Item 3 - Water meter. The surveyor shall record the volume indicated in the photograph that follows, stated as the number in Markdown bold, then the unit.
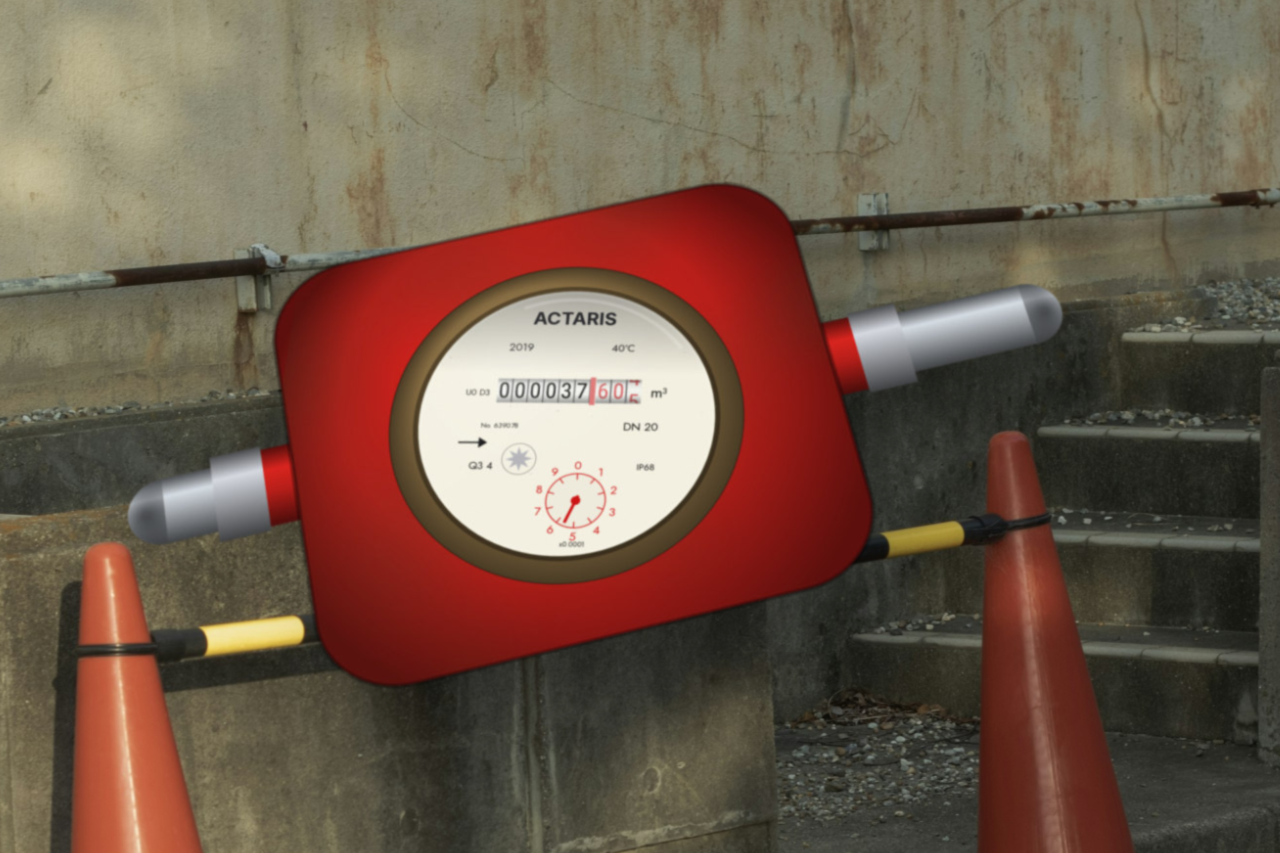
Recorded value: **37.6045** m³
